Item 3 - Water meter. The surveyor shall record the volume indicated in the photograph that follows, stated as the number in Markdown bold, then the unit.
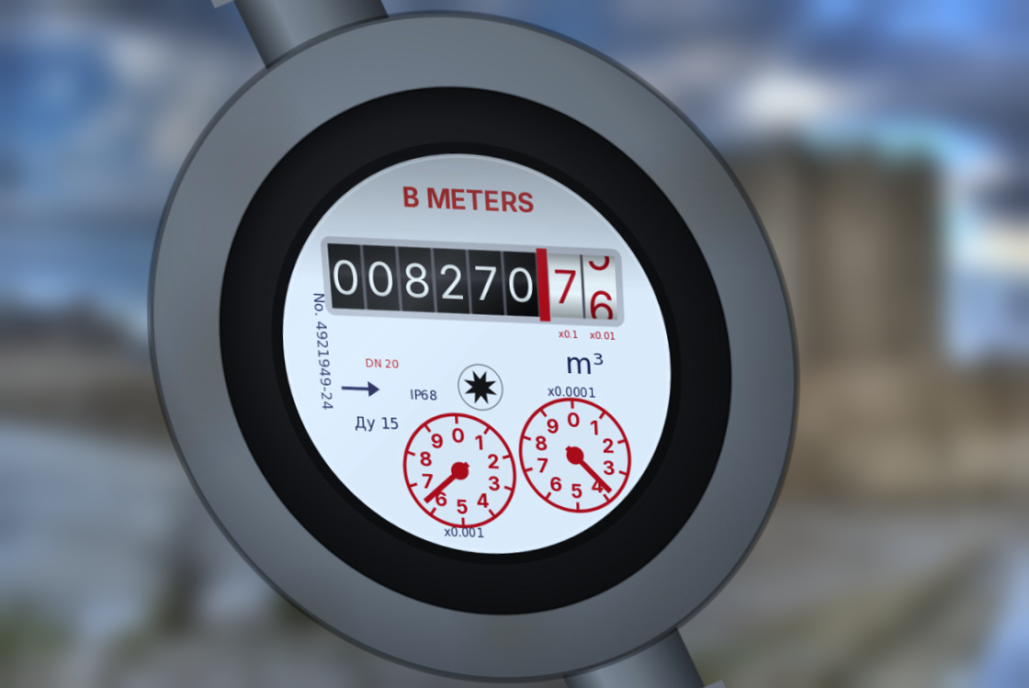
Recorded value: **8270.7563** m³
